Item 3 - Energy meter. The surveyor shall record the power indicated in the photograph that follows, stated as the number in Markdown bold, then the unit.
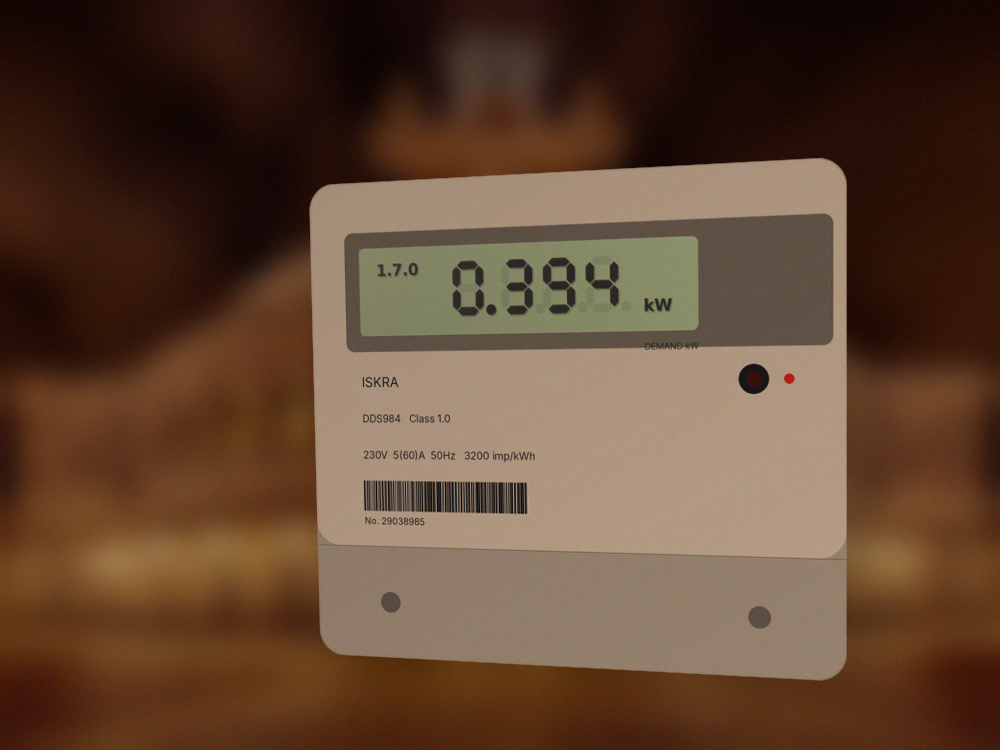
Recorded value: **0.394** kW
